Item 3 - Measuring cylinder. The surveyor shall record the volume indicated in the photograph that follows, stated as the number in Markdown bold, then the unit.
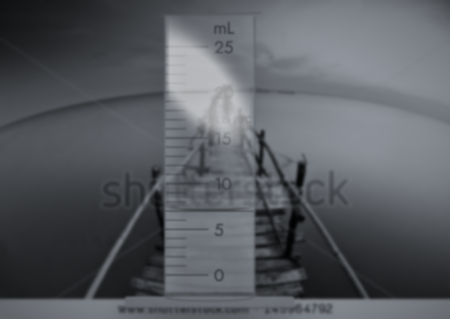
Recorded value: **7** mL
